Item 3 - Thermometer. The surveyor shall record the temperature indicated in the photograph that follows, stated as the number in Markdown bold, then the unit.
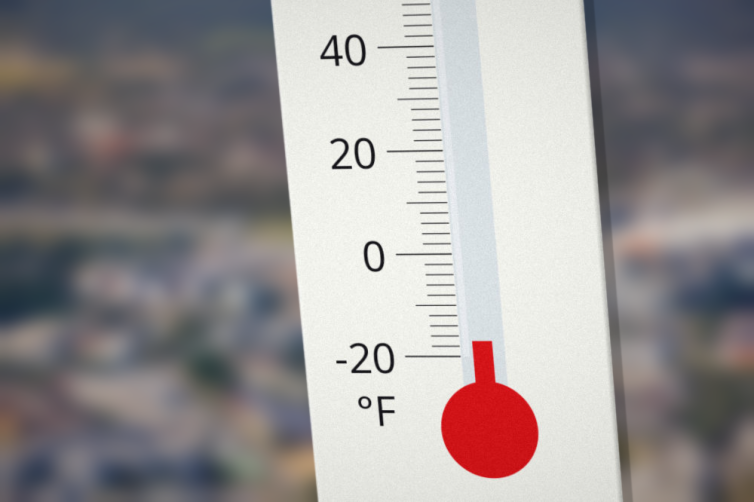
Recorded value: **-17** °F
